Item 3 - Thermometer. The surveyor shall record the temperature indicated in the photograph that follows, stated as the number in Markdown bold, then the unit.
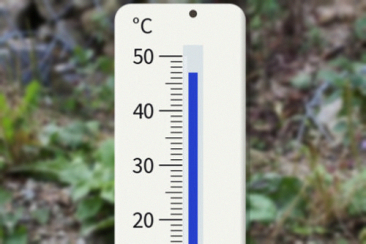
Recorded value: **47** °C
